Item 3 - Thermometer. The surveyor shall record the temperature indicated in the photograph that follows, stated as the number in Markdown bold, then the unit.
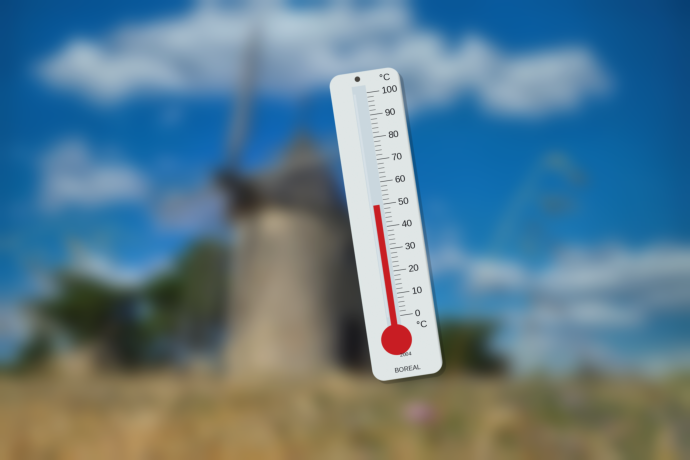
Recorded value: **50** °C
